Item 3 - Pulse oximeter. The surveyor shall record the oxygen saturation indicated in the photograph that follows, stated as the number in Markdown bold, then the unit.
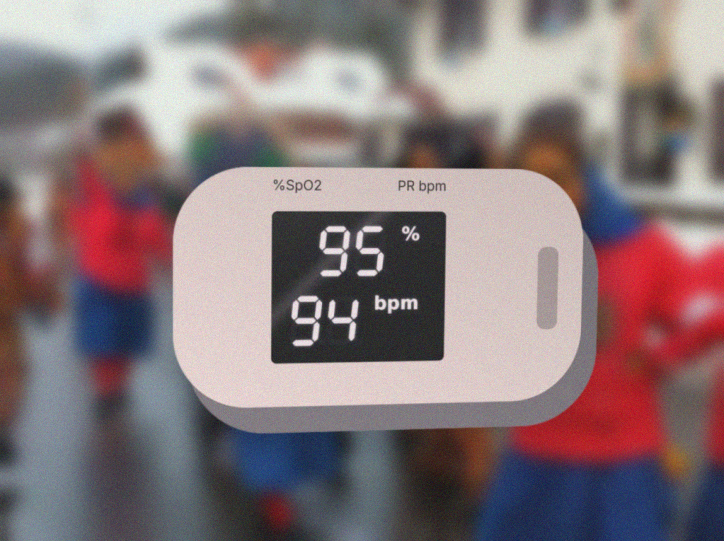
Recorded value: **95** %
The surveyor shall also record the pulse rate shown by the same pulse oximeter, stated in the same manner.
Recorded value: **94** bpm
